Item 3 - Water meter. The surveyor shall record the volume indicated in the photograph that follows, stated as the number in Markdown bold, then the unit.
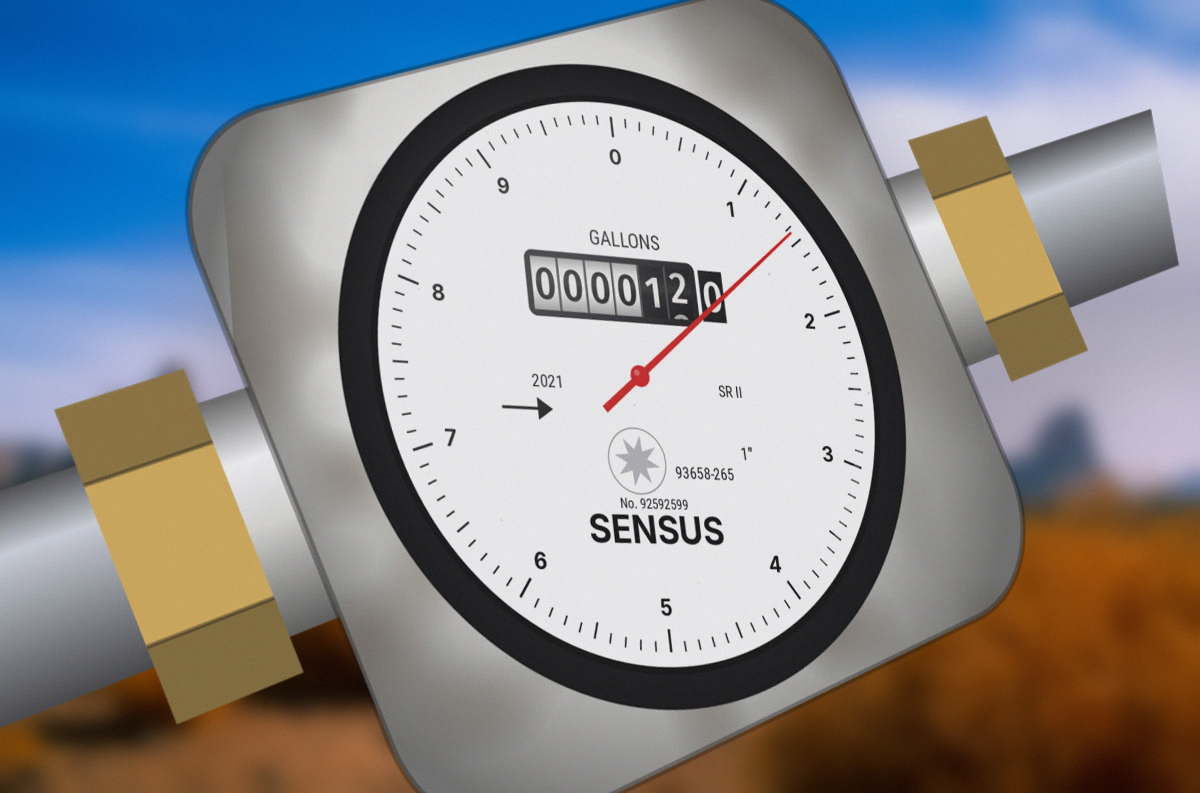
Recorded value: **121.4** gal
